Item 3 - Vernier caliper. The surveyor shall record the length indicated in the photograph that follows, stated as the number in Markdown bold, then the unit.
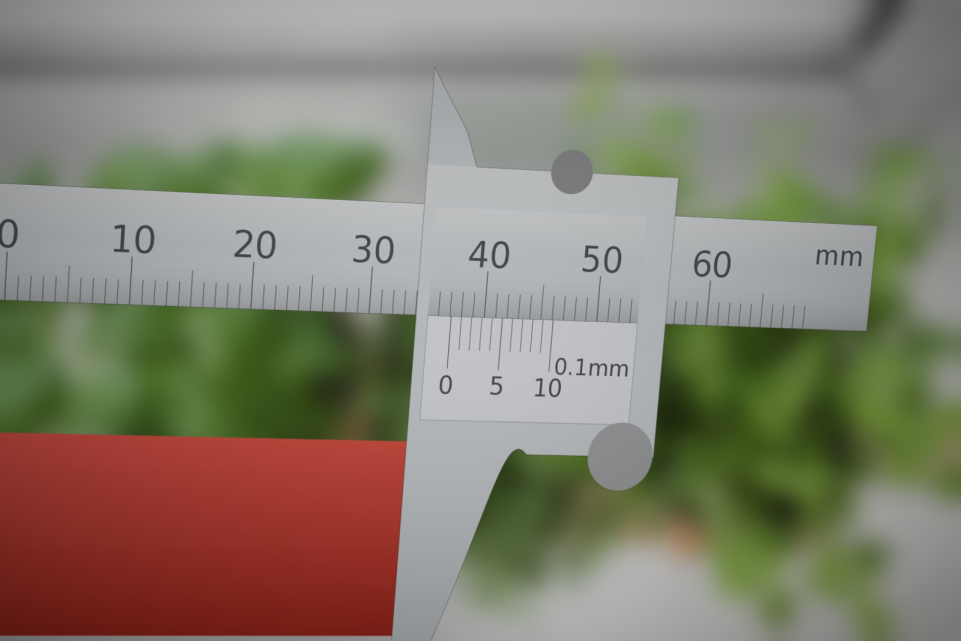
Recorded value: **37.1** mm
